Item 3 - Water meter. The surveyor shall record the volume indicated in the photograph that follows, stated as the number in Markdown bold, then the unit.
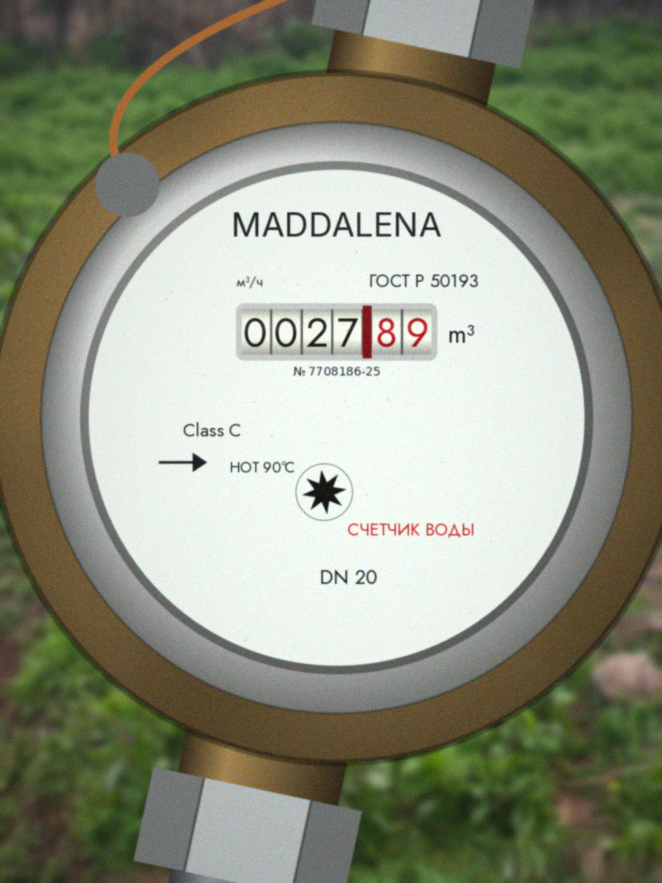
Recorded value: **27.89** m³
